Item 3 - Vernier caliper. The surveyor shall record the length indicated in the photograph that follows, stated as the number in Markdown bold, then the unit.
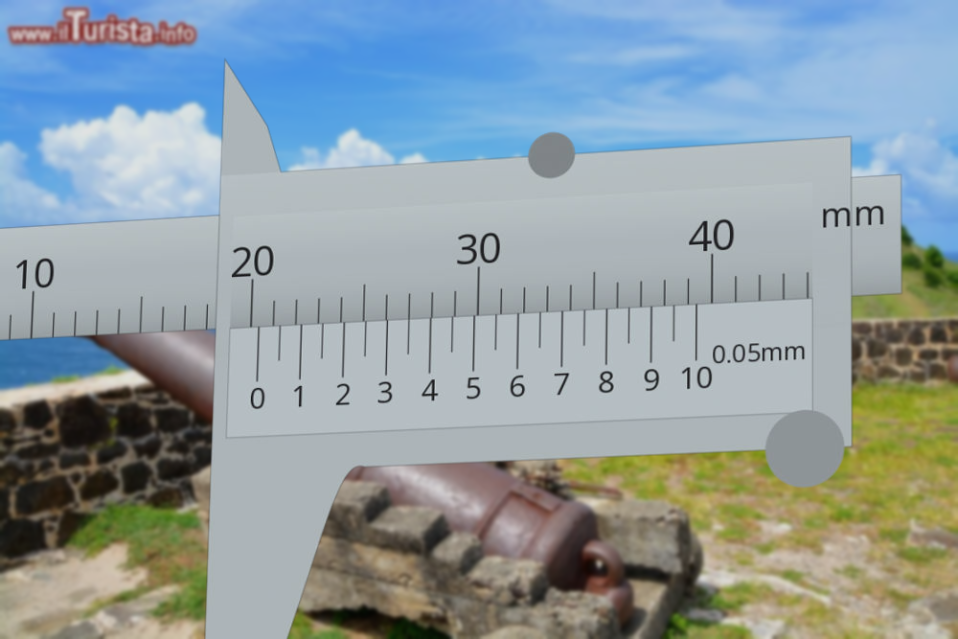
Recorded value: **20.35** mm
